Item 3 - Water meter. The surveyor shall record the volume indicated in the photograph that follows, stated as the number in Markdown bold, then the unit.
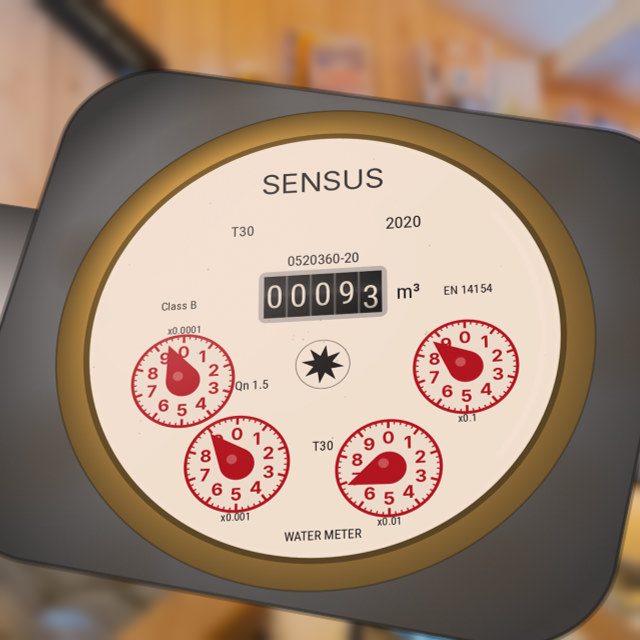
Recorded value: **92.8689** m³
